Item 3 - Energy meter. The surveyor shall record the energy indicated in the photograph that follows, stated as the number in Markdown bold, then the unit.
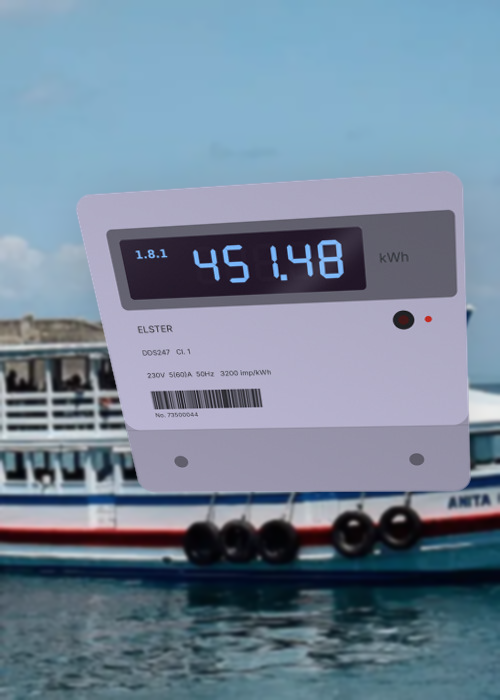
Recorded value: **451.48** kWh
